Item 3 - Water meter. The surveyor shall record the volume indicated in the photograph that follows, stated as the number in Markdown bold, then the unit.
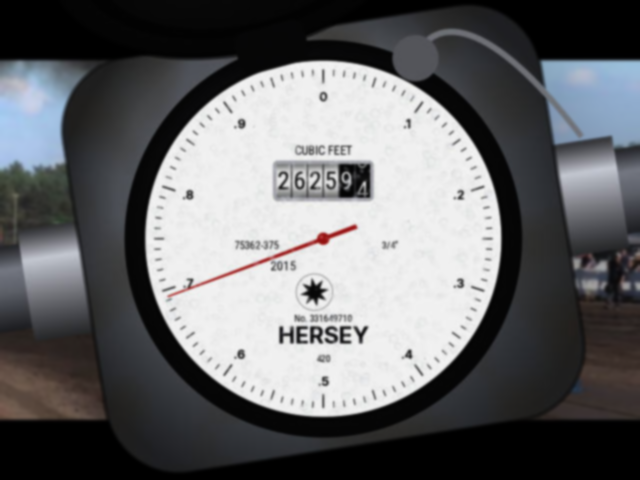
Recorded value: **262593.69** ft³
